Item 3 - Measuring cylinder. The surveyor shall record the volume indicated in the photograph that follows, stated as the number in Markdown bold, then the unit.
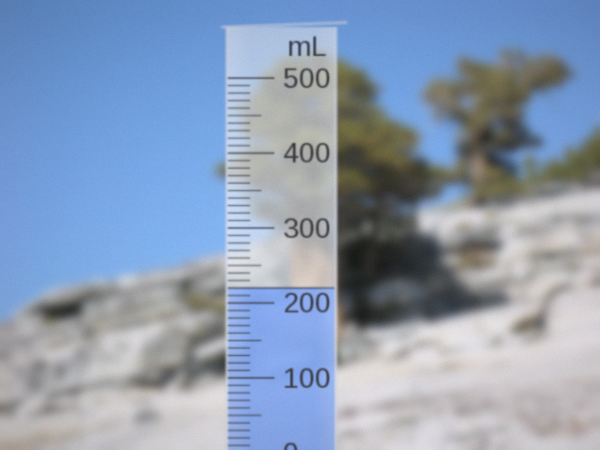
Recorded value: **220** mL
